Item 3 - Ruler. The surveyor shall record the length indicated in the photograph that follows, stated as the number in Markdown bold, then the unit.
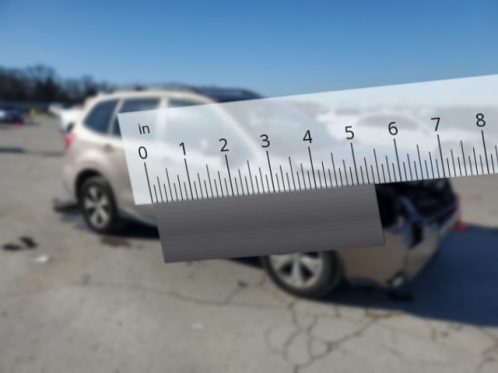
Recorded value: **5.375** in
